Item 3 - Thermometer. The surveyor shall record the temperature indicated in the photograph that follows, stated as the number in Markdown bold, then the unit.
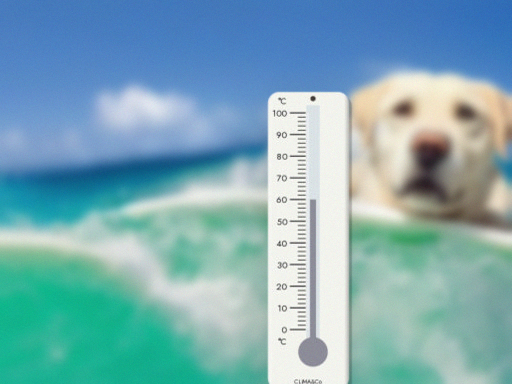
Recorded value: **60** °C
